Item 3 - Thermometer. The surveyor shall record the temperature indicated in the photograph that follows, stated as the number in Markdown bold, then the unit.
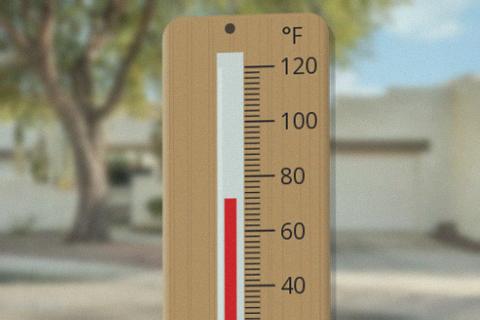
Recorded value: **72** °F
